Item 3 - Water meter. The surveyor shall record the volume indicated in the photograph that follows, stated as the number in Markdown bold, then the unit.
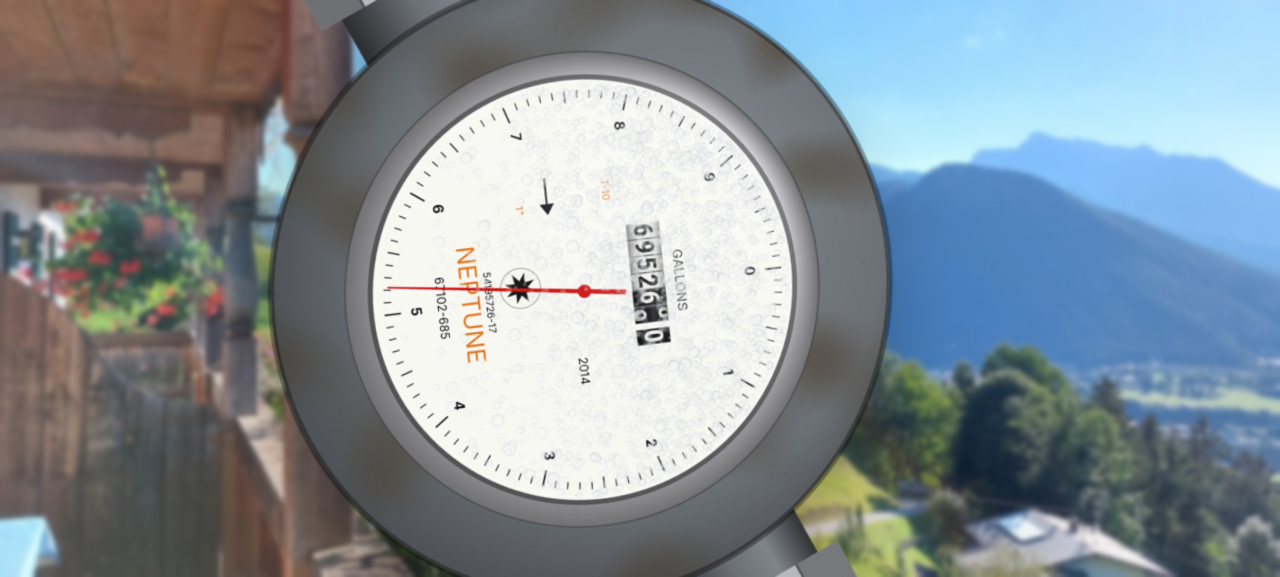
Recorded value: **6952685.2** gal
